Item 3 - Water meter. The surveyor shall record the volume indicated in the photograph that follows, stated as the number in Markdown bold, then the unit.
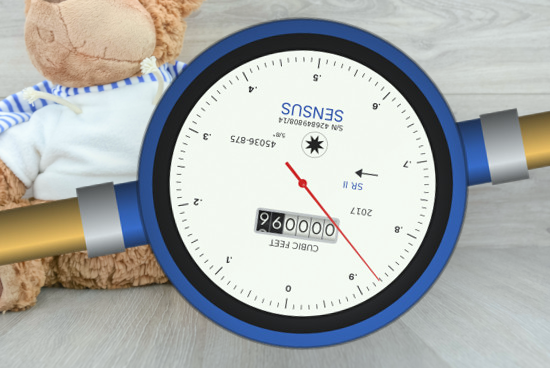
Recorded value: **95.87** ft³
